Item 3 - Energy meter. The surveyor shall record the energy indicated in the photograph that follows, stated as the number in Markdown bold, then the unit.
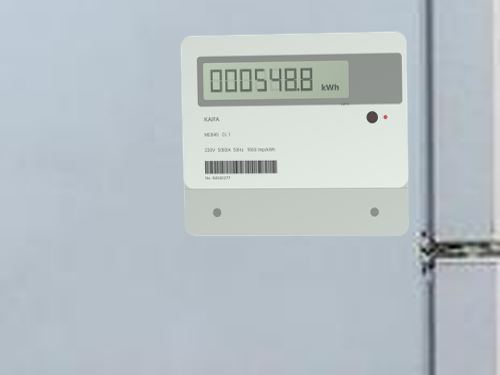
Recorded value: **548.8** kWh
